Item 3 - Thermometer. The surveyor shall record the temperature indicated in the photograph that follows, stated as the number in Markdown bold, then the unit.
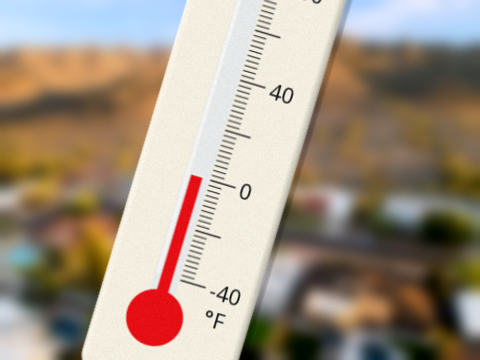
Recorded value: **0** °F
